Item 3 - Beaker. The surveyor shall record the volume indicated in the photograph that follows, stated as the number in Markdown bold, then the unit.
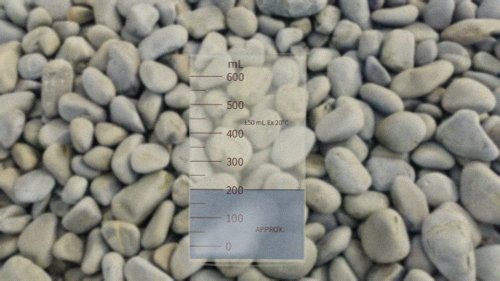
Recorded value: **200** mL
